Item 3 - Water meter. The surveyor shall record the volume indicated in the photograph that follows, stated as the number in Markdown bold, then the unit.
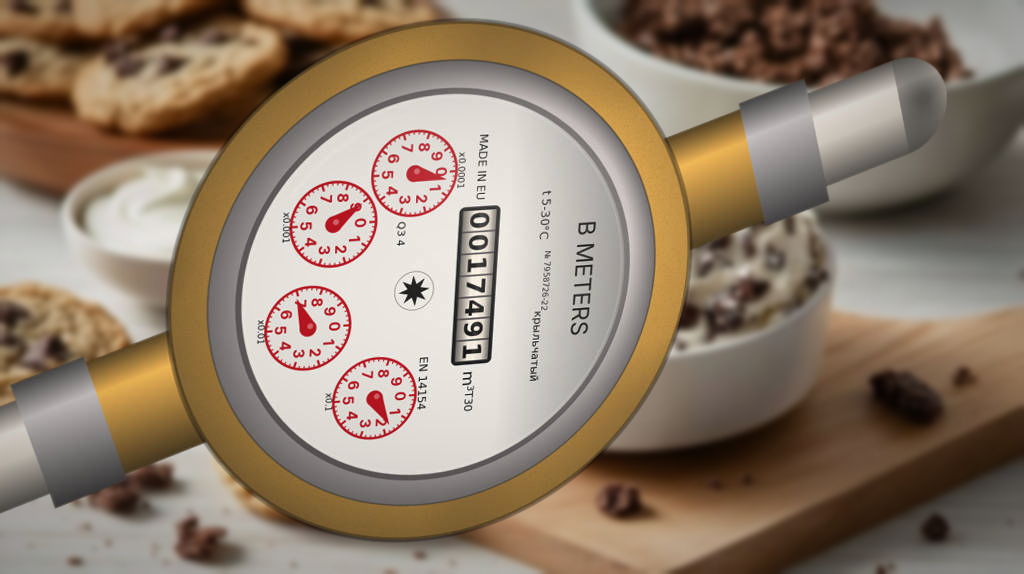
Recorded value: **17491.1690** m³
